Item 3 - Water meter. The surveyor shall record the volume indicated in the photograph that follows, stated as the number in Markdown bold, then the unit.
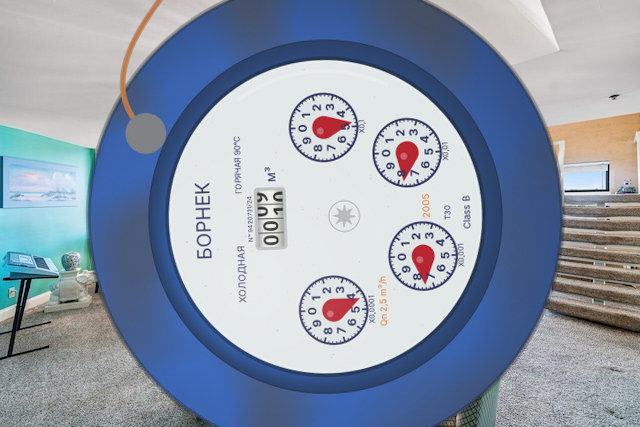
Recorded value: **9.4774** m³
